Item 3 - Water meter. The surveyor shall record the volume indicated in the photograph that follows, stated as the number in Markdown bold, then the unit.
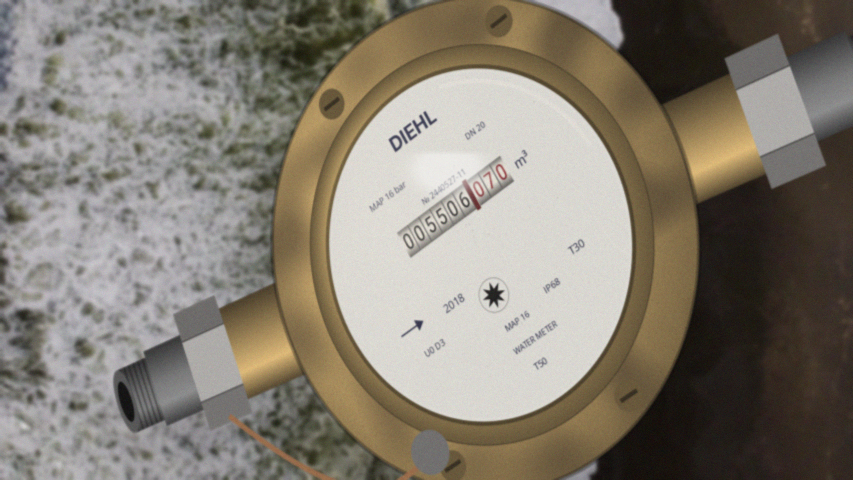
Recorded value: **5506.070** m³
